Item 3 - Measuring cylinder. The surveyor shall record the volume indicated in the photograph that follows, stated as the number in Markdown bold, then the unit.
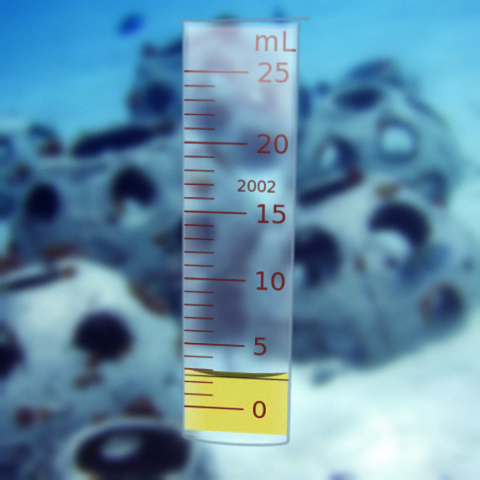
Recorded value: **2.5** mL
